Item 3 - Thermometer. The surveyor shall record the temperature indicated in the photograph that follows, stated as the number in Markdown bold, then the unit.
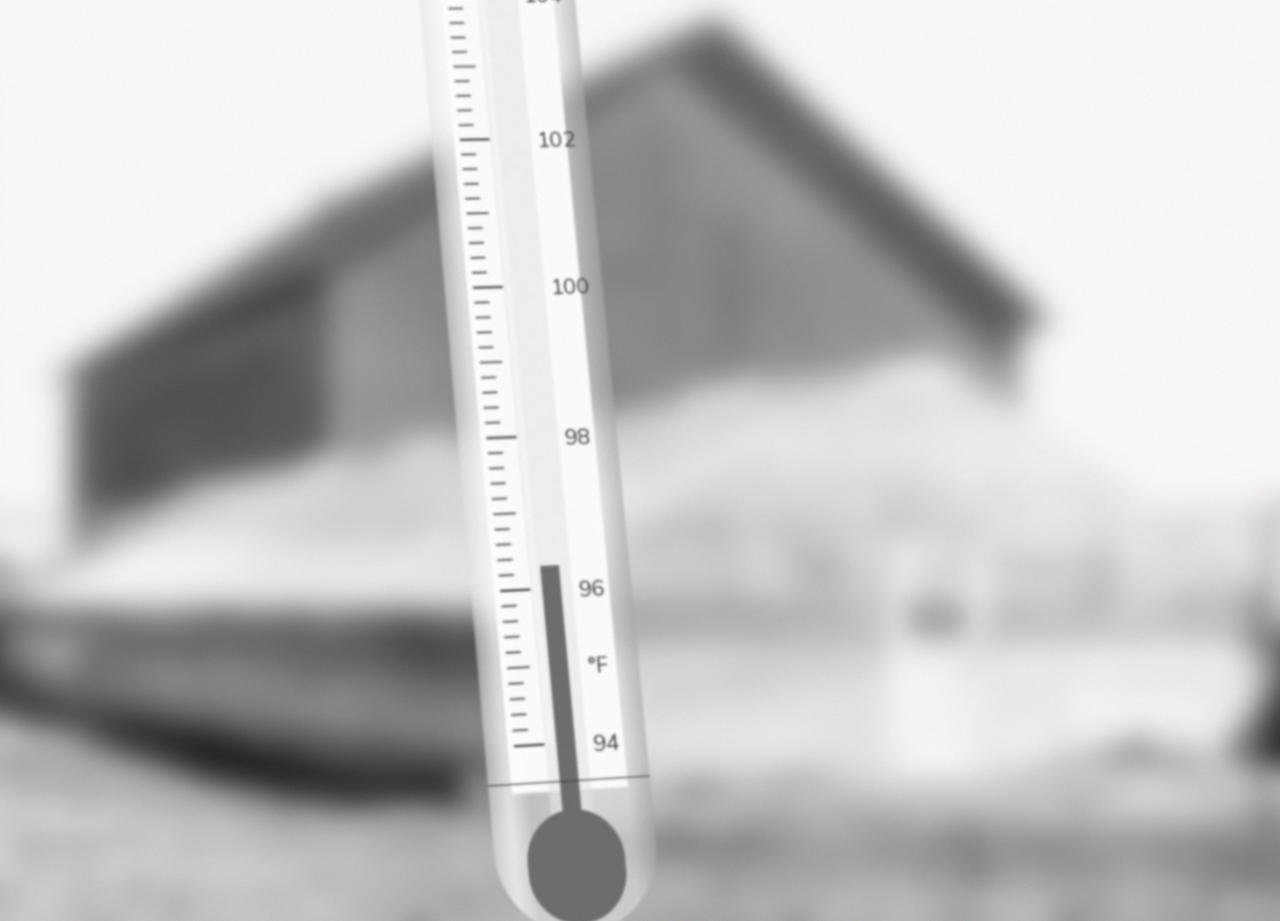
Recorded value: **96.3** °F
